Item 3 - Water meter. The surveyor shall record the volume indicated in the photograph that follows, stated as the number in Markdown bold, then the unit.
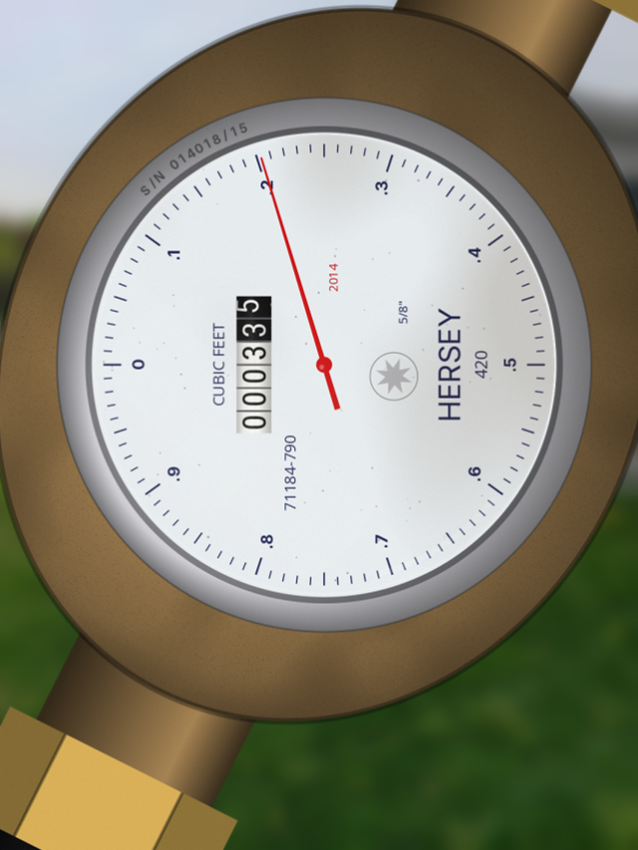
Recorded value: **335.20** ft³
